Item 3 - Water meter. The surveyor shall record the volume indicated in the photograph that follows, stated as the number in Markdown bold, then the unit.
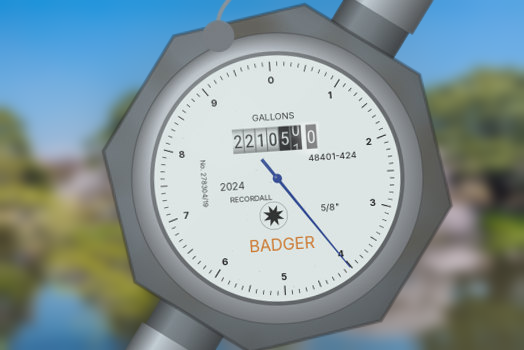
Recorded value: **2210504.0** gal
